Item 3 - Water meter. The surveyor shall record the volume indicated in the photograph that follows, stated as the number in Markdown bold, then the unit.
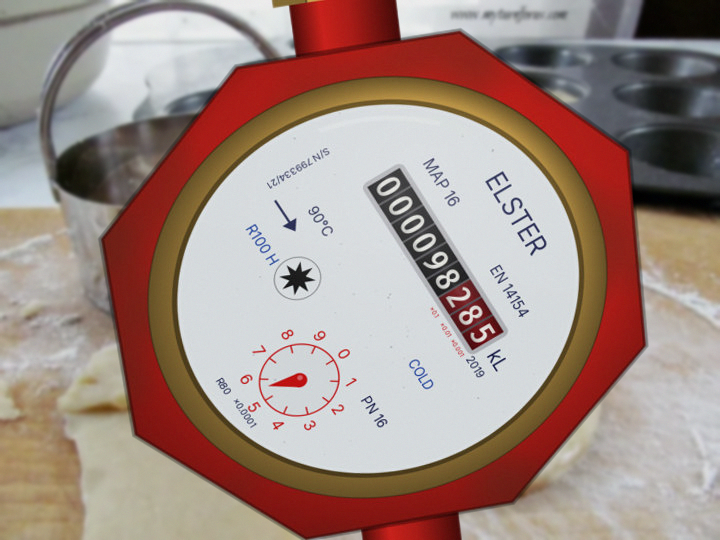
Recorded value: **98.2855** kL
